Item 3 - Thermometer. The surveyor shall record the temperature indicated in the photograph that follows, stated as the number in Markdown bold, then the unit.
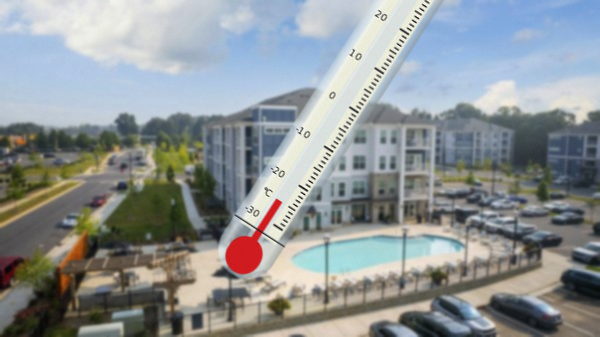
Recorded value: **-25** °C
